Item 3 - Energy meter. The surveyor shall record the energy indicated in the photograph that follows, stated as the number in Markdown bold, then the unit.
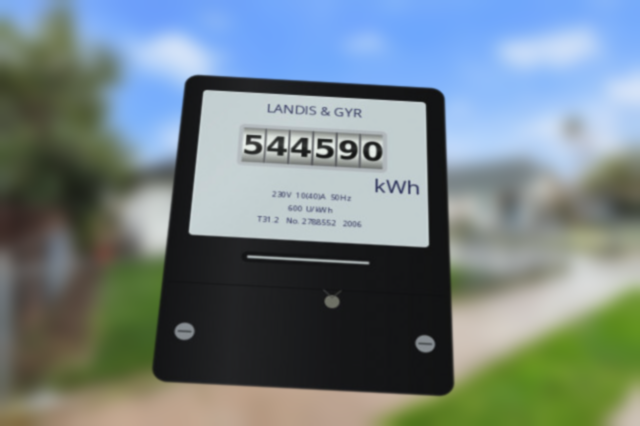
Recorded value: **544590** kWh
